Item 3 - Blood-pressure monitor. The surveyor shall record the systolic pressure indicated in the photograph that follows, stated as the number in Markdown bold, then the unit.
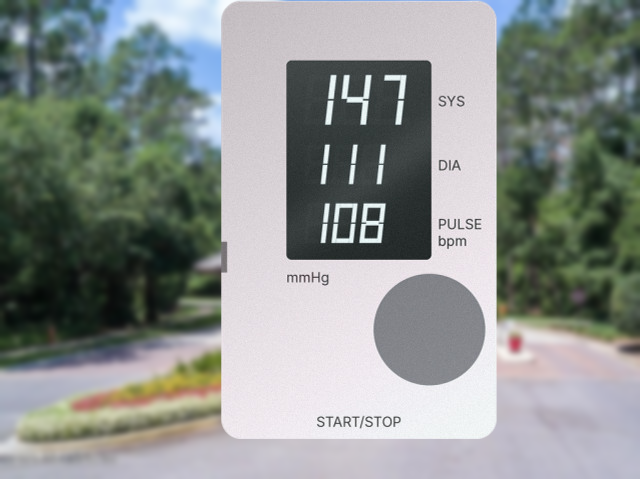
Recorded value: **147** mmHg
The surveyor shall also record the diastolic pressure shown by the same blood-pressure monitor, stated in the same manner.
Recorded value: **111** mmHg
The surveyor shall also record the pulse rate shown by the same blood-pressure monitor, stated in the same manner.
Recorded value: **108** bpm
